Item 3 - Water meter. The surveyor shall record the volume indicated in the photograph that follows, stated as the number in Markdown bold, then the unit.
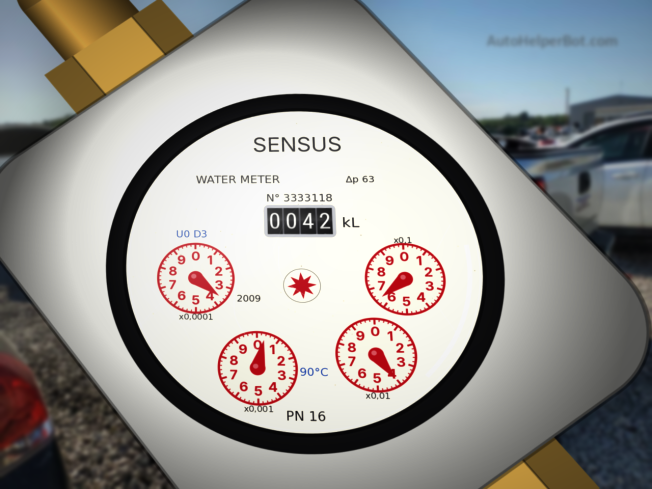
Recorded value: **42.6403** kL
